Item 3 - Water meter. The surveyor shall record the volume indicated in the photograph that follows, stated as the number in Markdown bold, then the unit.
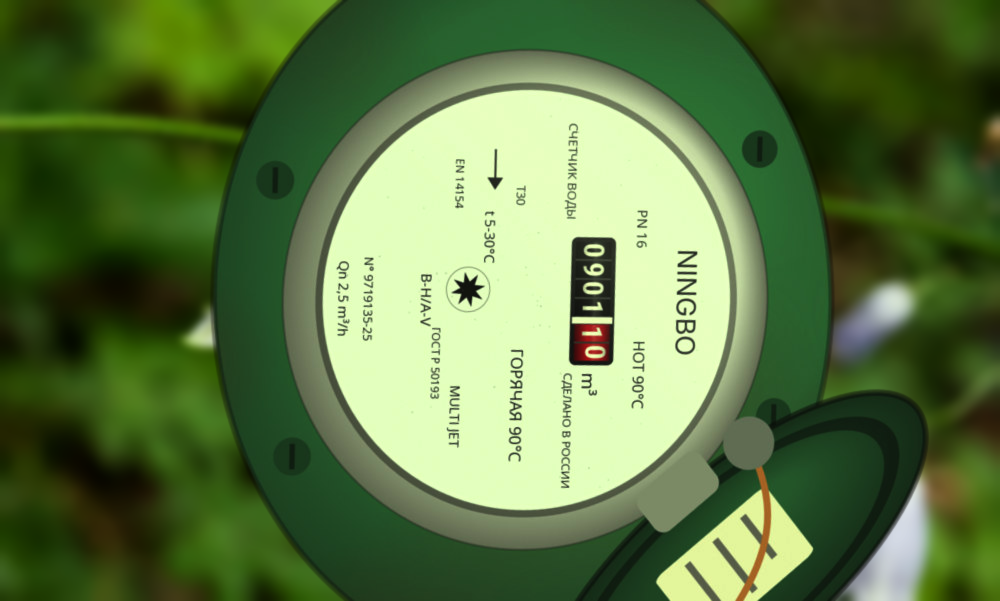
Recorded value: **901.10** m³
